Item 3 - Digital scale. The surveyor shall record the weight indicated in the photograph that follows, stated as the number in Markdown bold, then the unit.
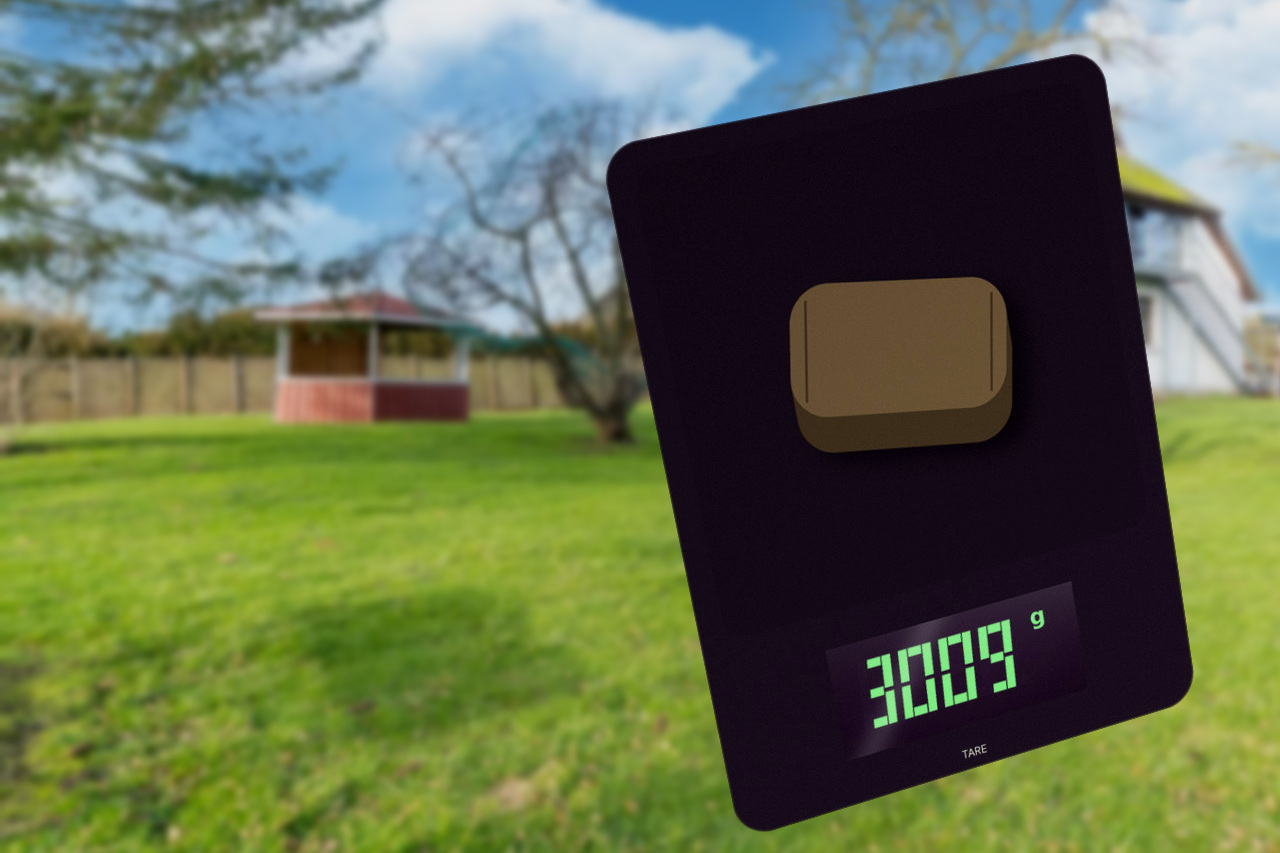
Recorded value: **3009** g
